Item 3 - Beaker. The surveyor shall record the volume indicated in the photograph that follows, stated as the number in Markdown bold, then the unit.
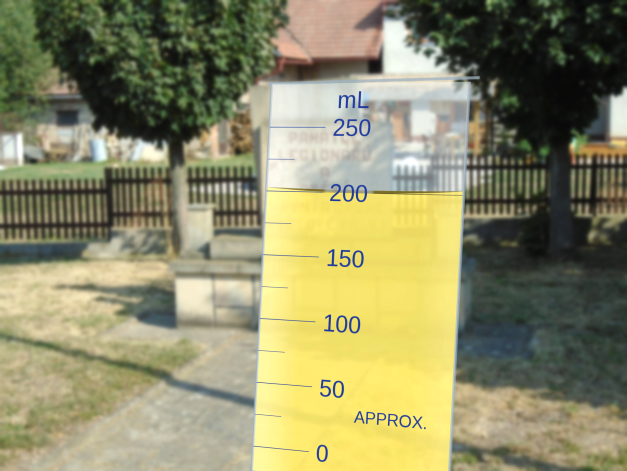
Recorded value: **200** mL
